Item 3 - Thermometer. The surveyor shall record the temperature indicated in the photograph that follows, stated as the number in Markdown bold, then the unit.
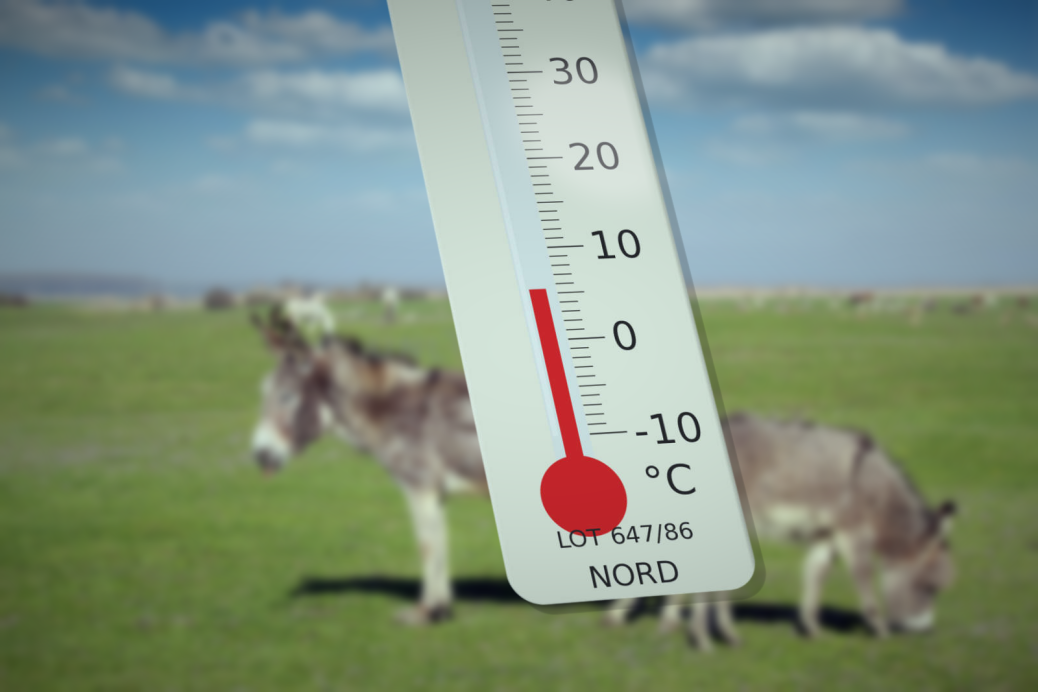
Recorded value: **5.5** °C
